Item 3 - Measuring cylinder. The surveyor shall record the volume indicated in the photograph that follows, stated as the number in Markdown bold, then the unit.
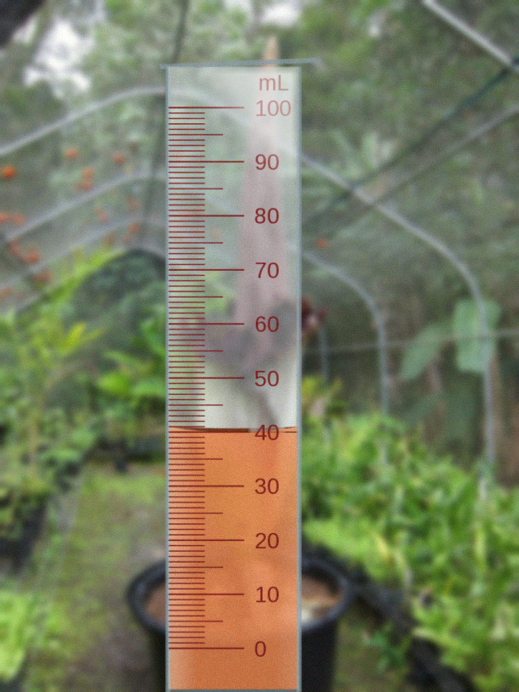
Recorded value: **40** mL
